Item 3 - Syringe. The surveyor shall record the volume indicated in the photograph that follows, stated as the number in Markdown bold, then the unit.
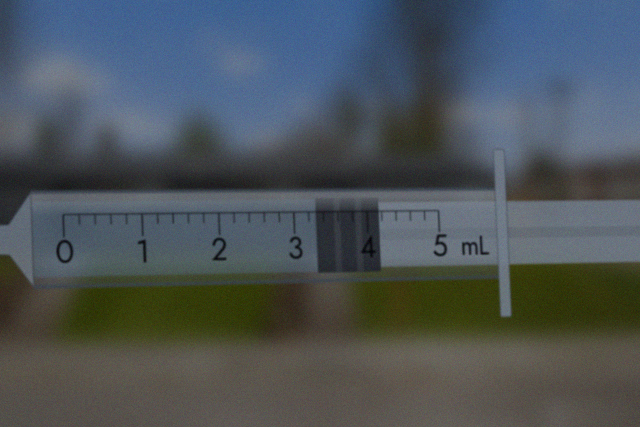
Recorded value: **3.3** mL
